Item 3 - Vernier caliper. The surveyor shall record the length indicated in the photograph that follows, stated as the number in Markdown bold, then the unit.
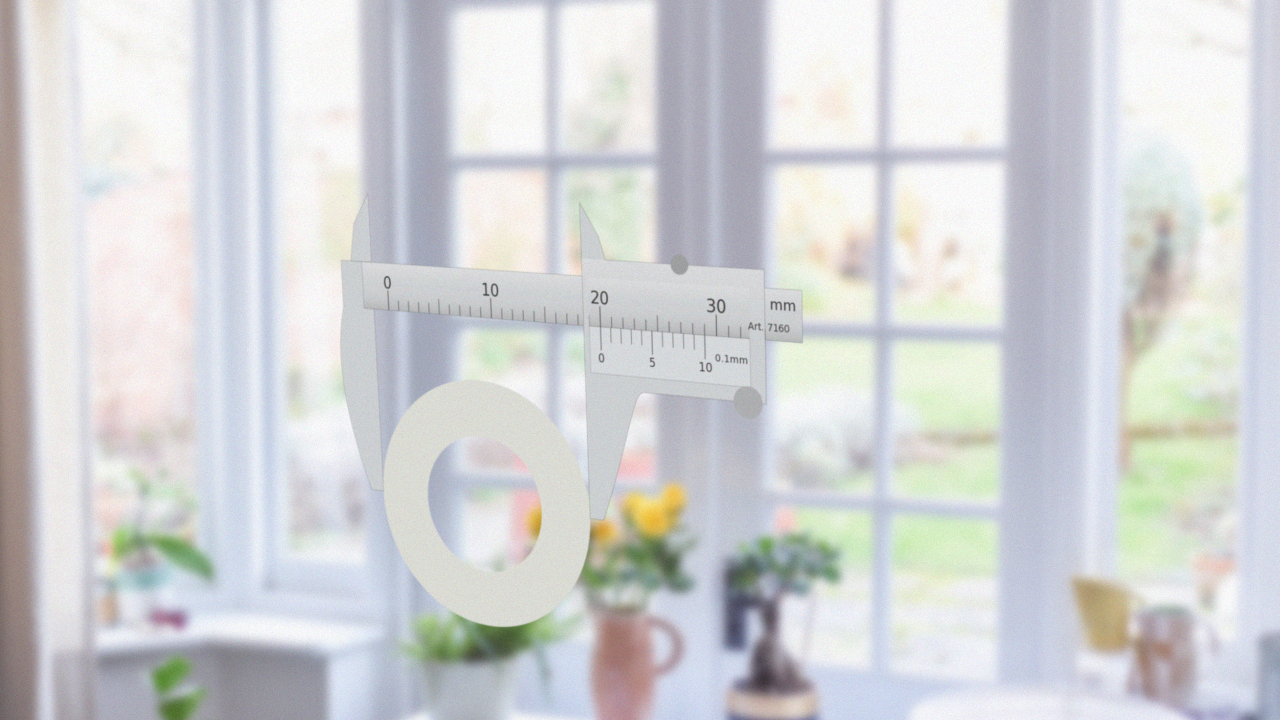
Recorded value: **20.0** mm
